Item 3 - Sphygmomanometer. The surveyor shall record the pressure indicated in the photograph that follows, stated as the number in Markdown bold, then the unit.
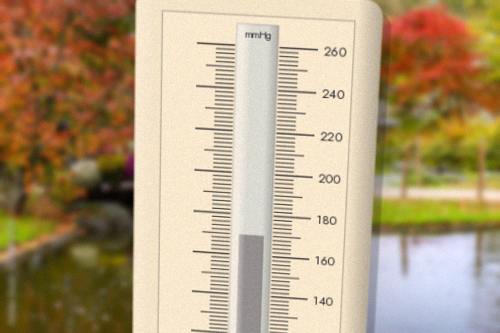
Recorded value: **170** mmHg
